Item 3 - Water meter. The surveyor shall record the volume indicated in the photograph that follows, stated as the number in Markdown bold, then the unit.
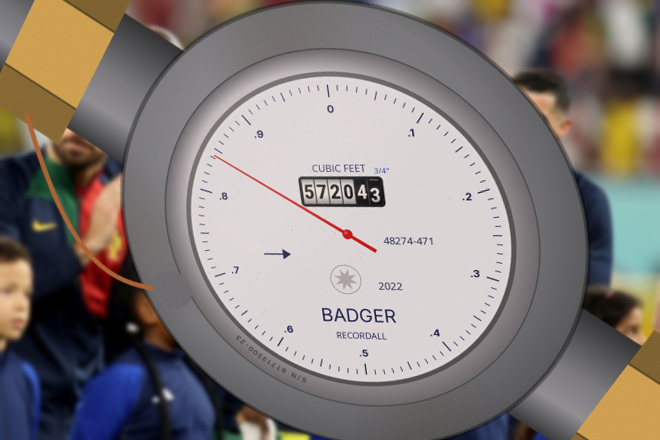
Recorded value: **572042.84** ft³
